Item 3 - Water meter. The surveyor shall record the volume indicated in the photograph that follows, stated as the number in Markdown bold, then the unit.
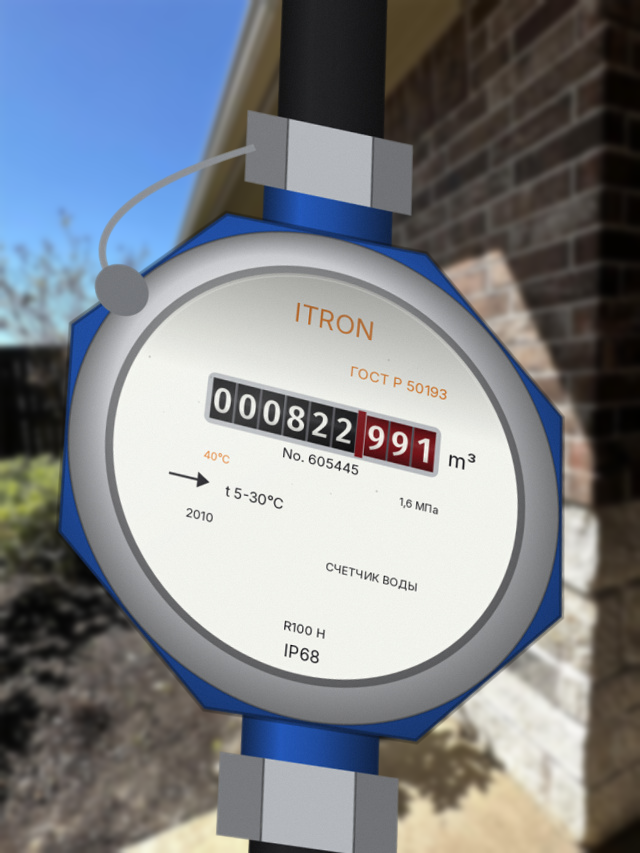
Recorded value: **822.991** m³
